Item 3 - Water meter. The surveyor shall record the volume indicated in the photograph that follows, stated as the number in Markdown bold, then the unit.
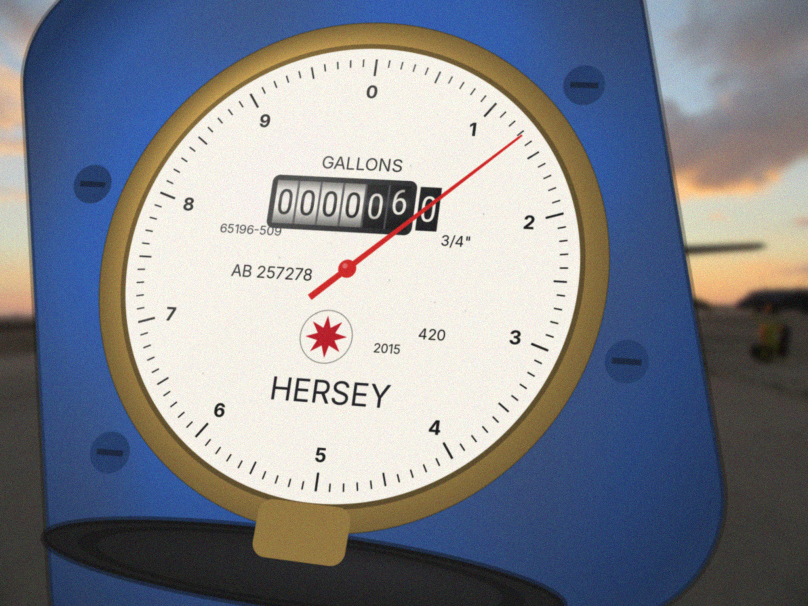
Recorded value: **61.3** gal
